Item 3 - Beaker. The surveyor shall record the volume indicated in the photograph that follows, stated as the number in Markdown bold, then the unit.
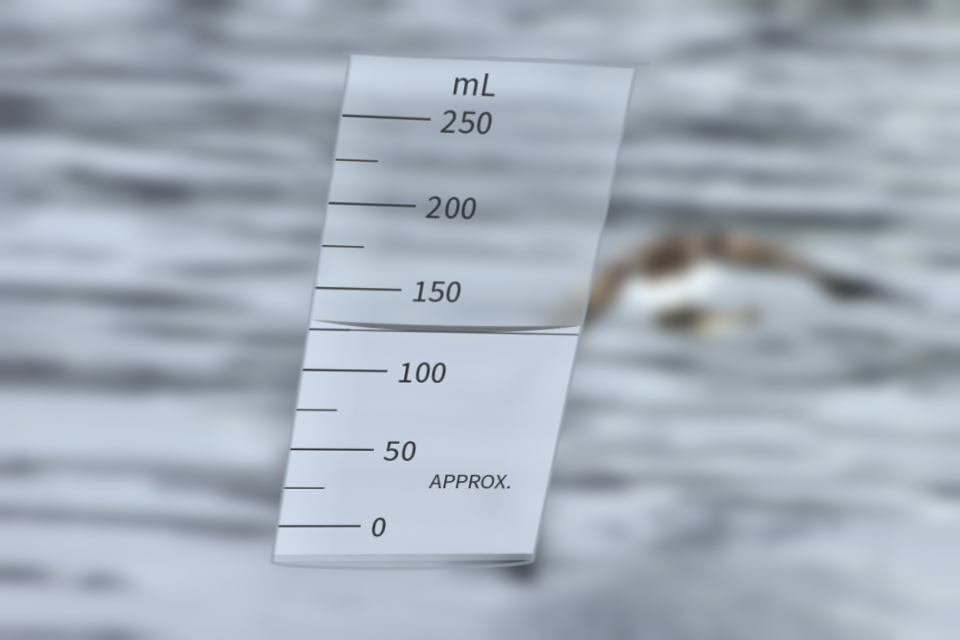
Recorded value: **125** mL
